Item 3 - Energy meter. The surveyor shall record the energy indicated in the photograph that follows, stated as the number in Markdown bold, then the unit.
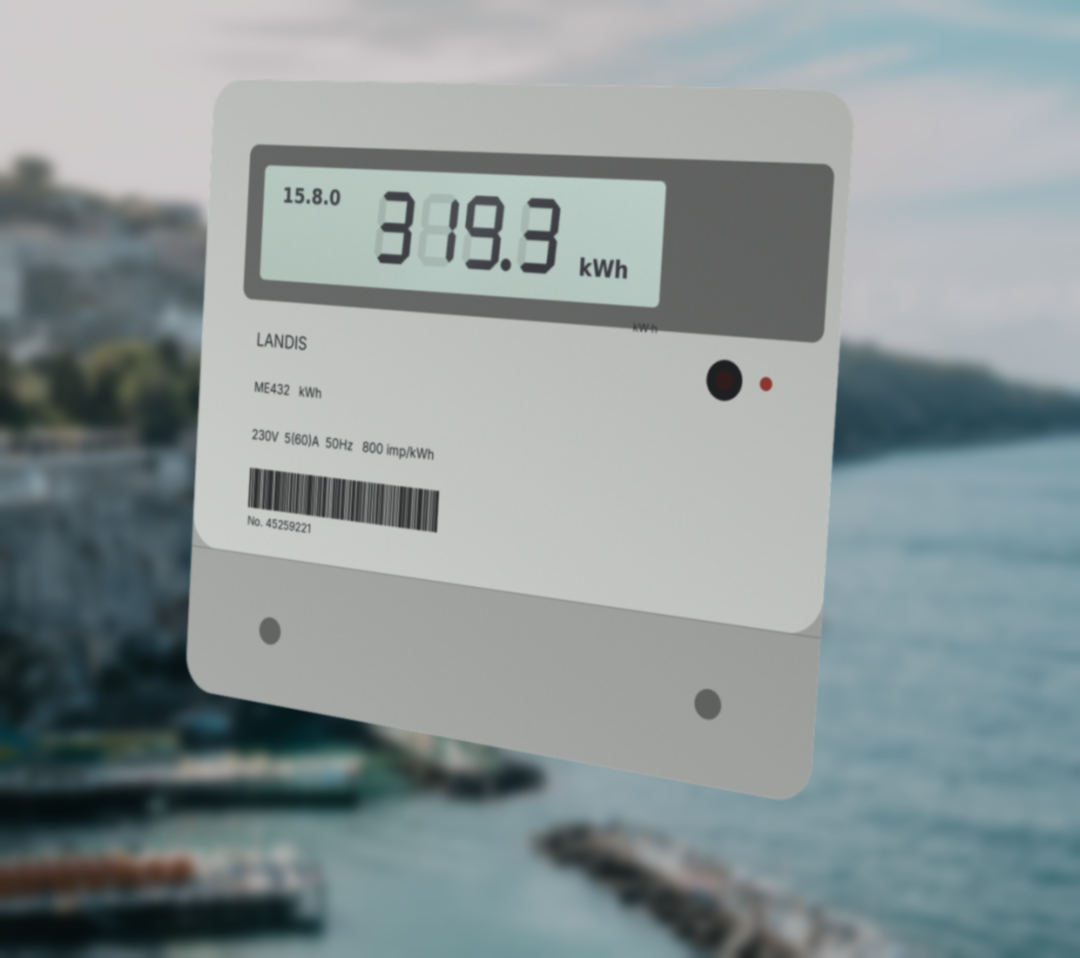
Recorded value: **319.3** kWh
